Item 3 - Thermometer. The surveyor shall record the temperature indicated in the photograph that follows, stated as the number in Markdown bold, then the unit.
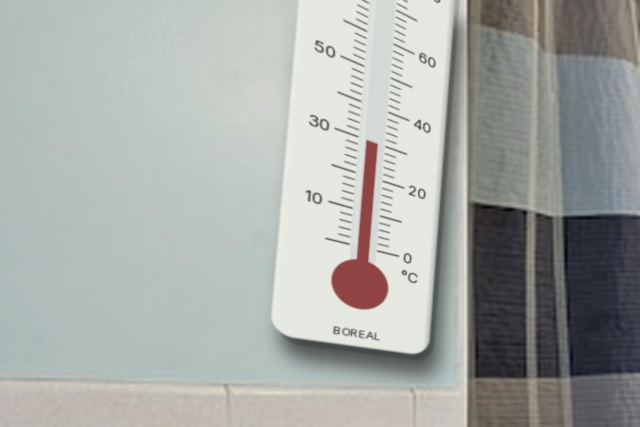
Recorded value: **30** °C
